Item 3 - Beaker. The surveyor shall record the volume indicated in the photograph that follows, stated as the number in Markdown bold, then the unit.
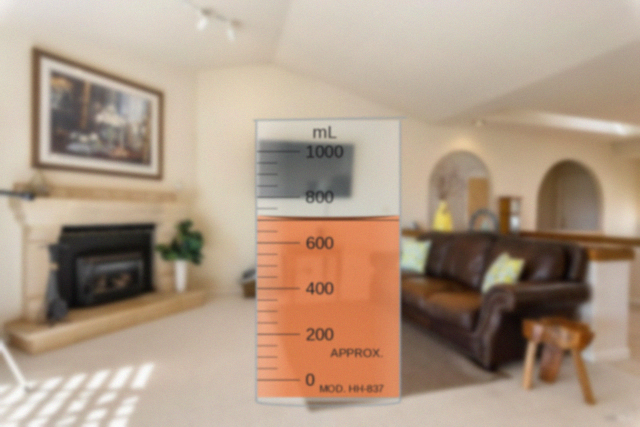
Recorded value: **700** mL
